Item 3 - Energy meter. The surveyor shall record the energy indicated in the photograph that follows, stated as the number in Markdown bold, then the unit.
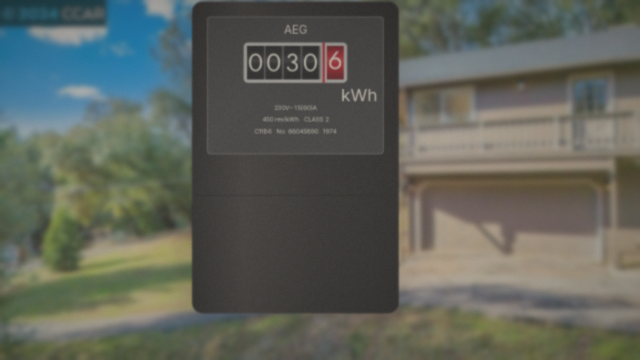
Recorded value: **30.6** kWh
